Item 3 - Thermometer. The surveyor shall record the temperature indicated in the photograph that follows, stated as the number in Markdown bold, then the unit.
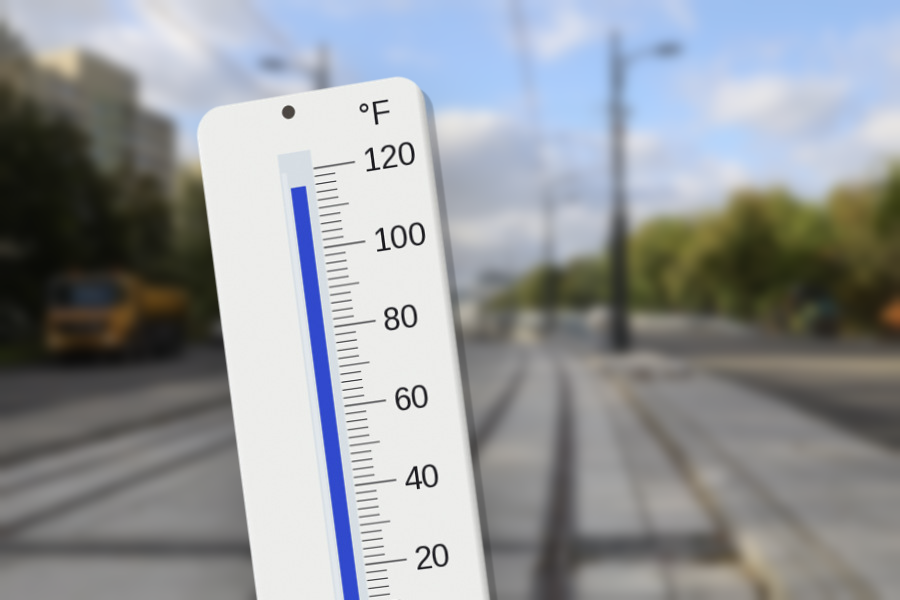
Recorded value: **116** °F
